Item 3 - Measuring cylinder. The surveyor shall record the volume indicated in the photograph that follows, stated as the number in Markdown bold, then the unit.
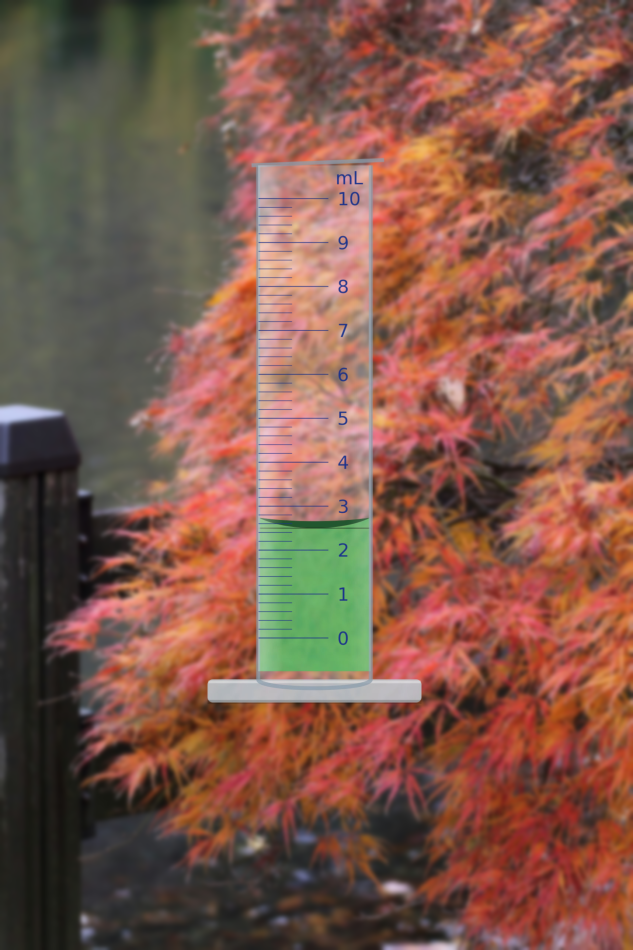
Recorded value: **2.5** mL
